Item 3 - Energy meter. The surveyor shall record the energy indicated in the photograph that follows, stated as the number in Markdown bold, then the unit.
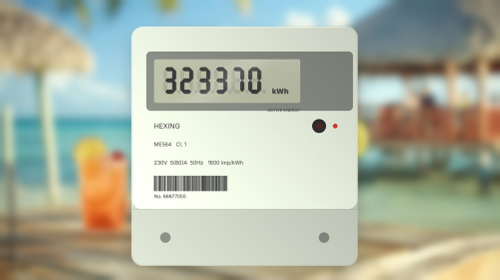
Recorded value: **323370** kWh
